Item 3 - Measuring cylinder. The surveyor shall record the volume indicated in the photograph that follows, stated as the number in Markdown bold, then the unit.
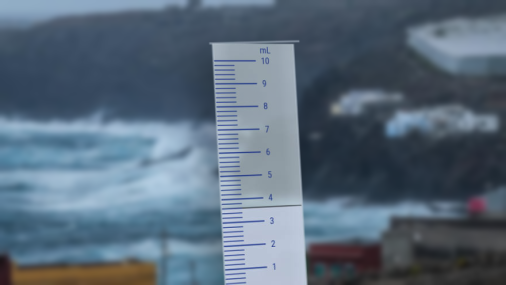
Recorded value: **3.6** mL
